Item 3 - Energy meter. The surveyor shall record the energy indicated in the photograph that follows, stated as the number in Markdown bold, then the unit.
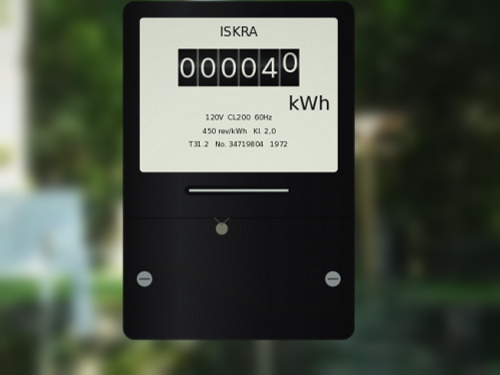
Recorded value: **40** kWh
